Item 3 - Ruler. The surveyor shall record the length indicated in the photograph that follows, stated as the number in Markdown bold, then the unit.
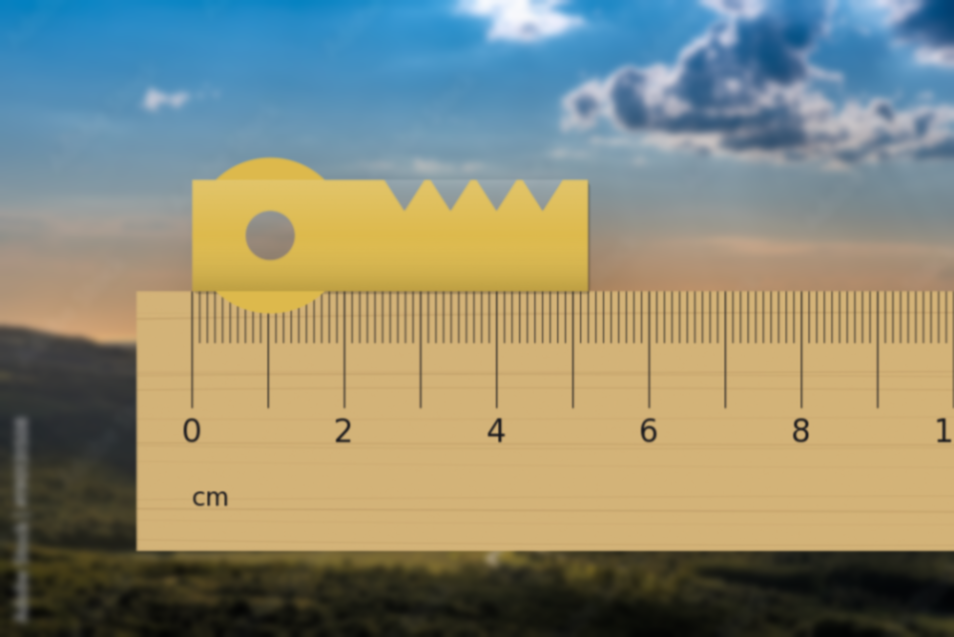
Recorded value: **5.2** cm
